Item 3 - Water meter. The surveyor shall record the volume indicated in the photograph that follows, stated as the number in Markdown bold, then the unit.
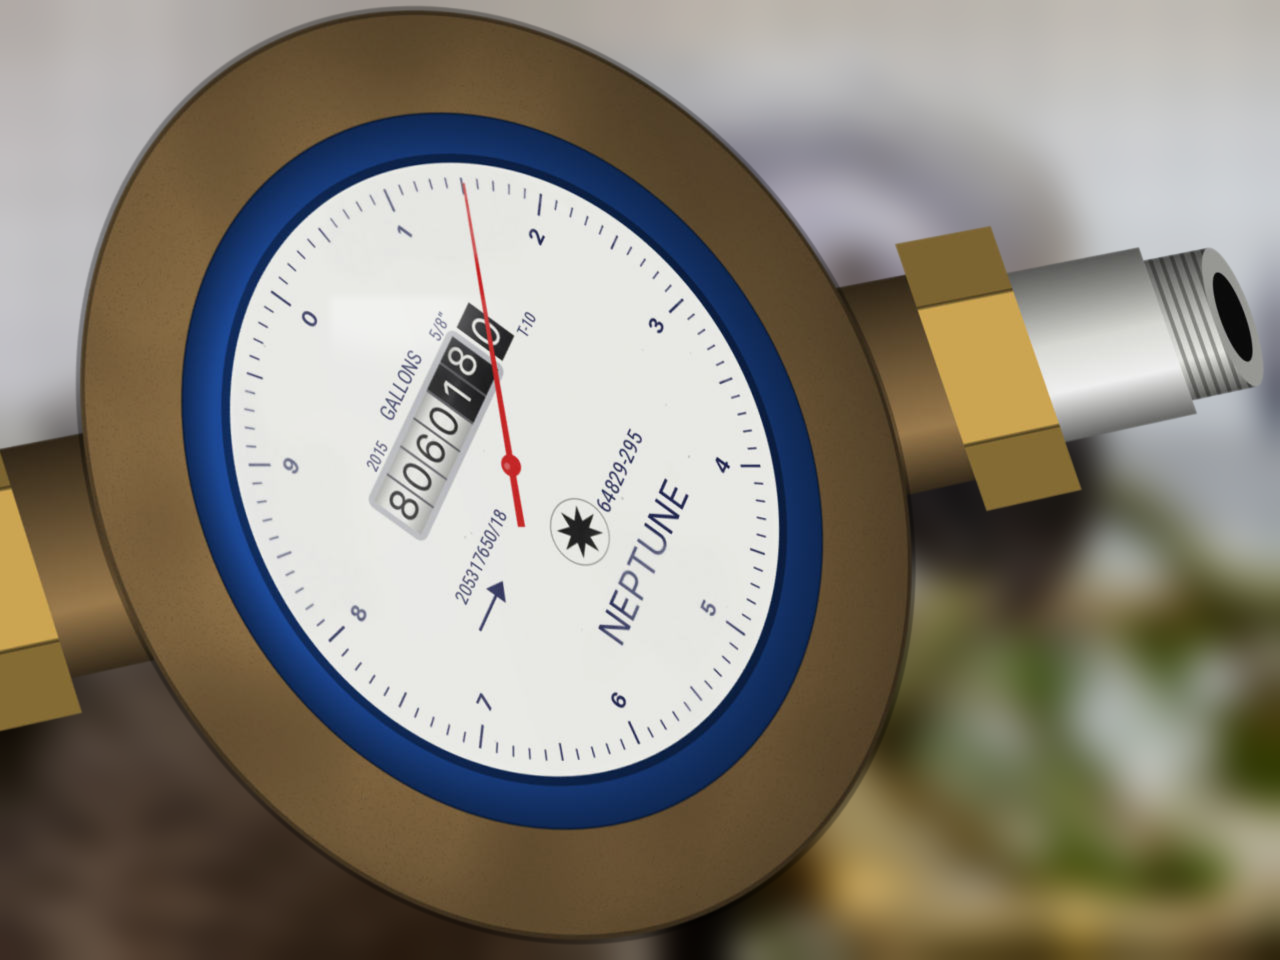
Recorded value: **8060181.5** gal
